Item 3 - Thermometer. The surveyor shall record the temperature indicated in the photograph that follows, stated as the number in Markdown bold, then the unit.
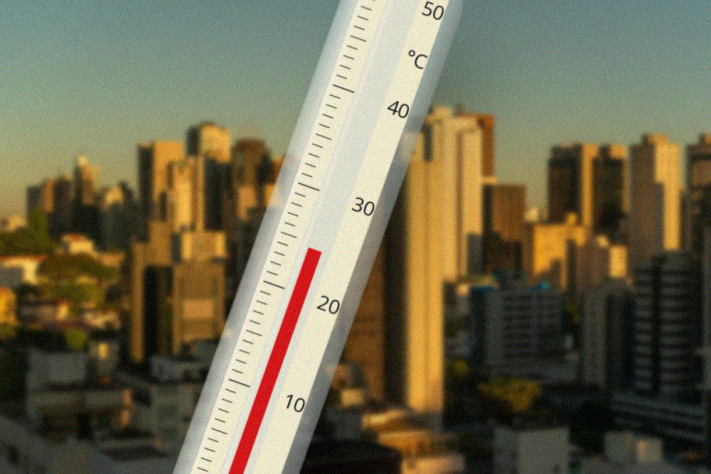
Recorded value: **24.5** °C
